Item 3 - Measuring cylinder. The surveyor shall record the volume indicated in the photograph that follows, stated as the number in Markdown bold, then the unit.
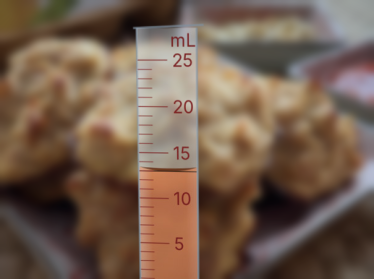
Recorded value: **13** mL
